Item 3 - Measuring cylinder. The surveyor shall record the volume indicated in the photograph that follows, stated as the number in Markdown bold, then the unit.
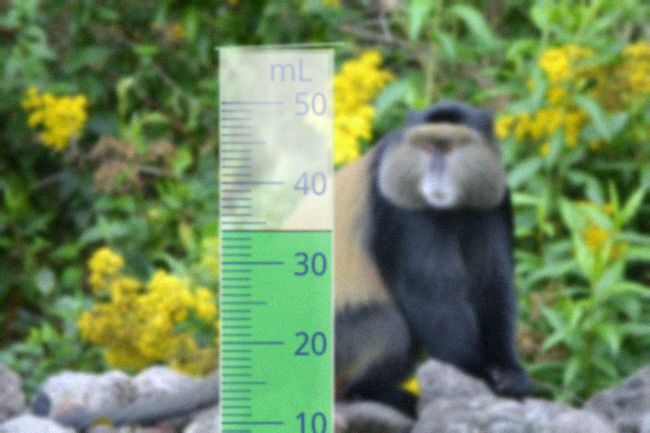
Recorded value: **34** mL
